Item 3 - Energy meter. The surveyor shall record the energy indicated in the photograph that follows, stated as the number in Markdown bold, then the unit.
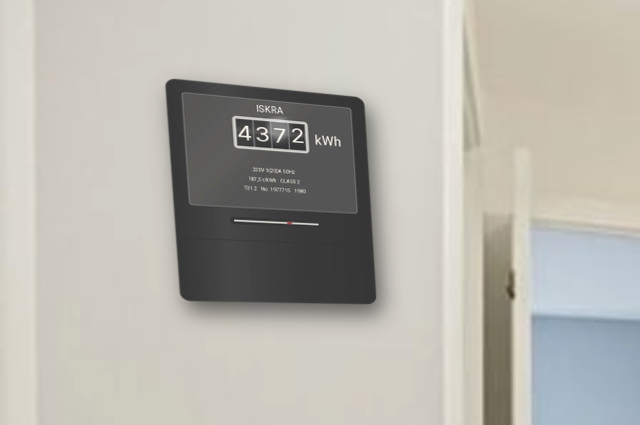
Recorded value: **4372** kWh
